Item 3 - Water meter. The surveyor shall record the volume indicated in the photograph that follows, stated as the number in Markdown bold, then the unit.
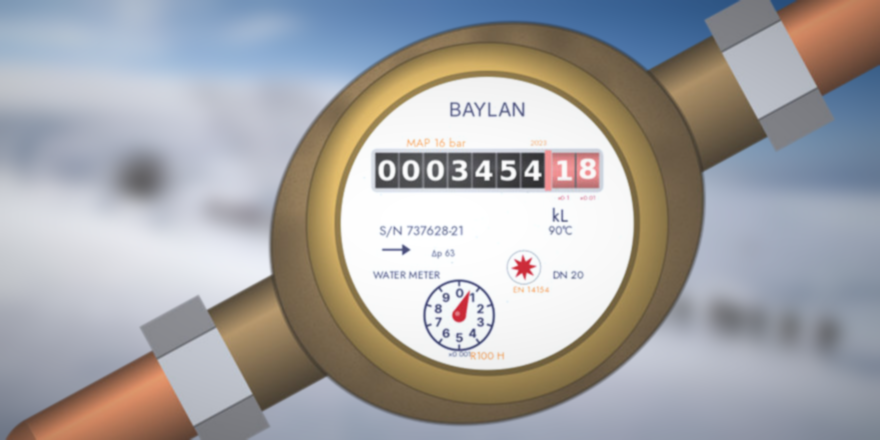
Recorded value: **3454.180** kL
